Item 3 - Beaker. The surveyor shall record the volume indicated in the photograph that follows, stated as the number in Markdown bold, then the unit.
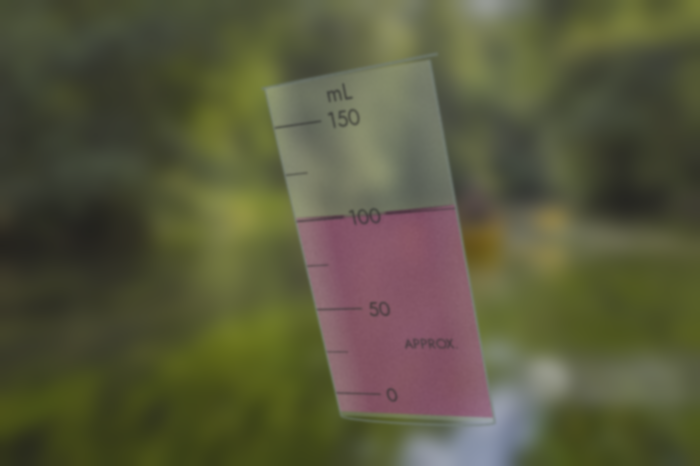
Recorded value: **100** mL
